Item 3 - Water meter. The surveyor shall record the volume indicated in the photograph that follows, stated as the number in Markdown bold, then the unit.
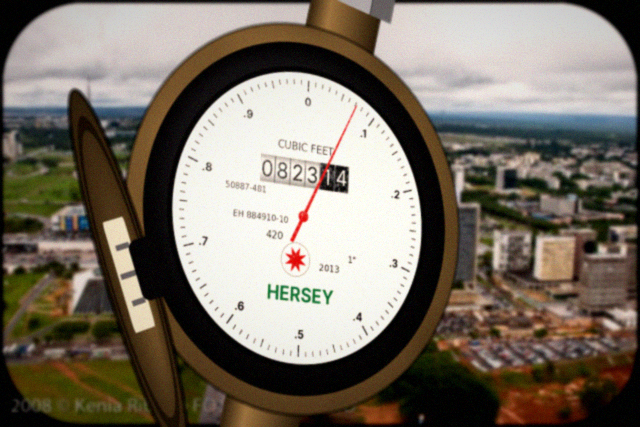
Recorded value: **82314.07** ft³
